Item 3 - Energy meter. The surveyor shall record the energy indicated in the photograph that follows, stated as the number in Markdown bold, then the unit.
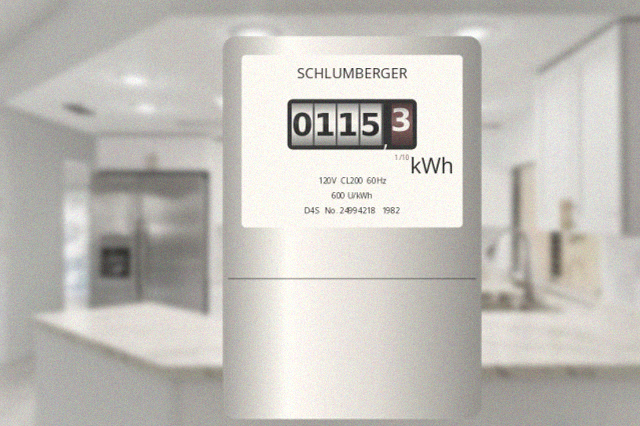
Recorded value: **115.3** kWh
